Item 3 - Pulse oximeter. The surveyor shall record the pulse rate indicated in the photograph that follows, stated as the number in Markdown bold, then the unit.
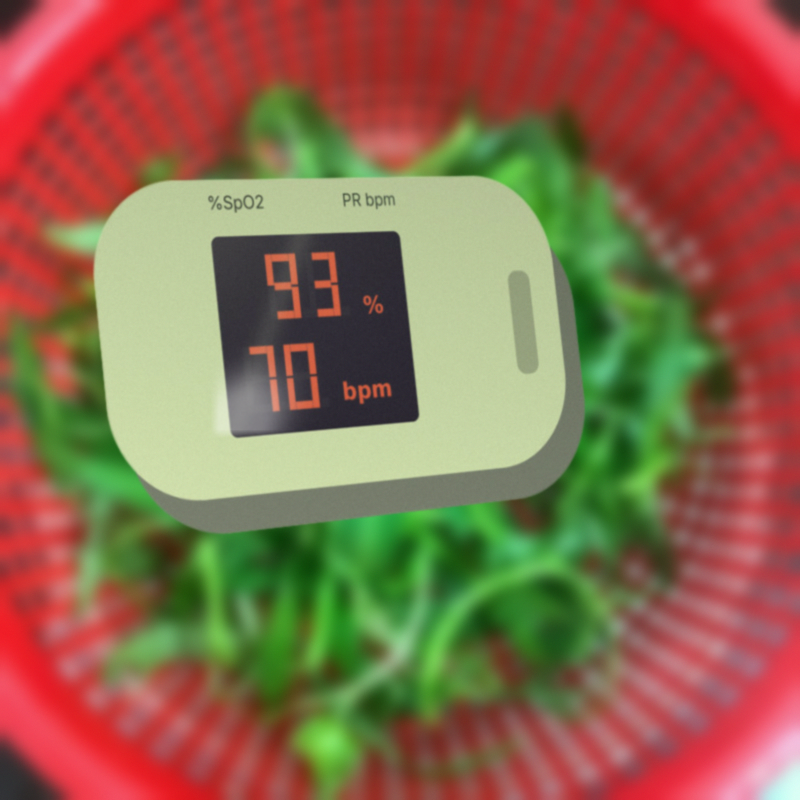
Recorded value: **70** bpm
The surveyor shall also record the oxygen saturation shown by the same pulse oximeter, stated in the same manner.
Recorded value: **93** %
